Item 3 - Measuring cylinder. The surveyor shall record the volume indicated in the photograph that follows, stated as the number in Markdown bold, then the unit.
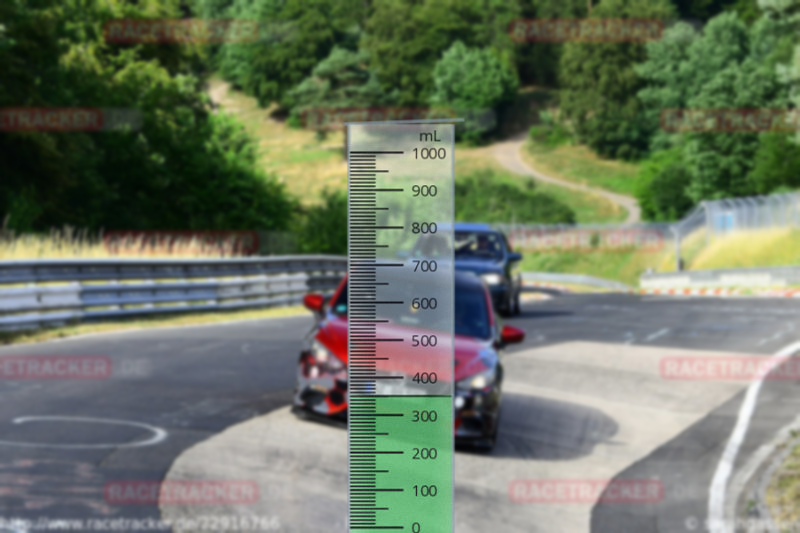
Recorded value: **350** mL
